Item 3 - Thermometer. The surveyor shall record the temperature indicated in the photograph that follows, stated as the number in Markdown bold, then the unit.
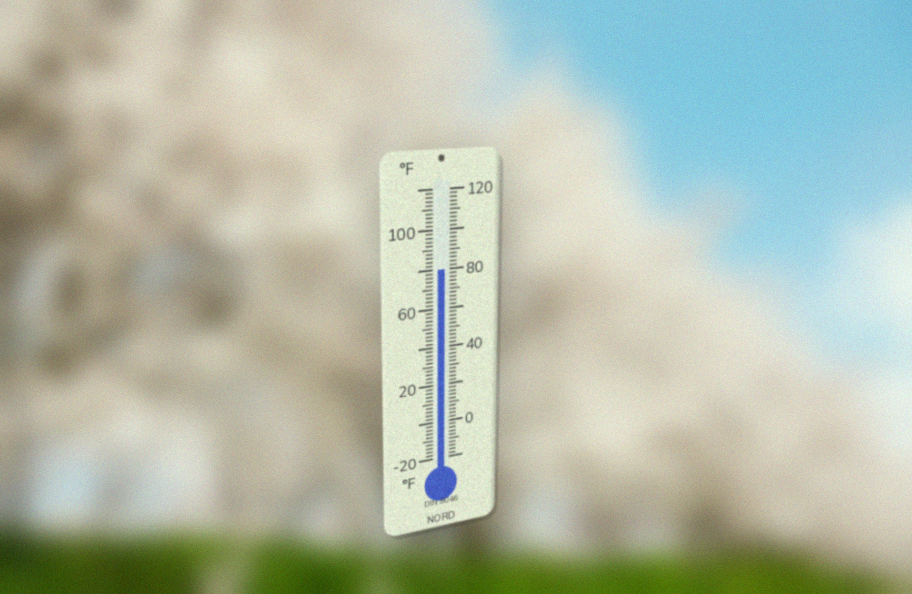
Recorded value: **80** °F
